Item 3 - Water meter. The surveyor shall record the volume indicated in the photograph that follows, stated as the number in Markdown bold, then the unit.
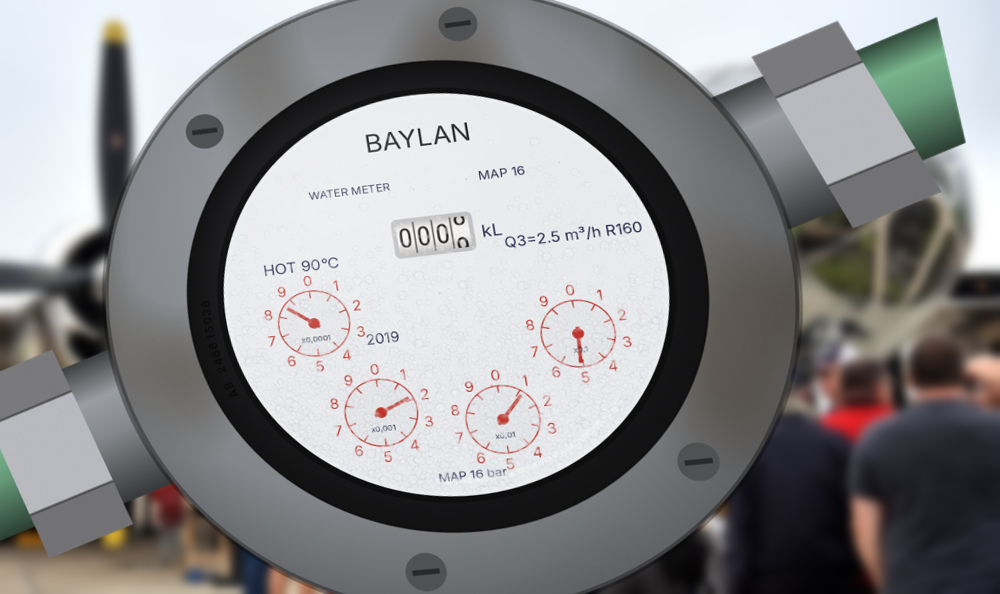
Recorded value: **8.5118** kL
